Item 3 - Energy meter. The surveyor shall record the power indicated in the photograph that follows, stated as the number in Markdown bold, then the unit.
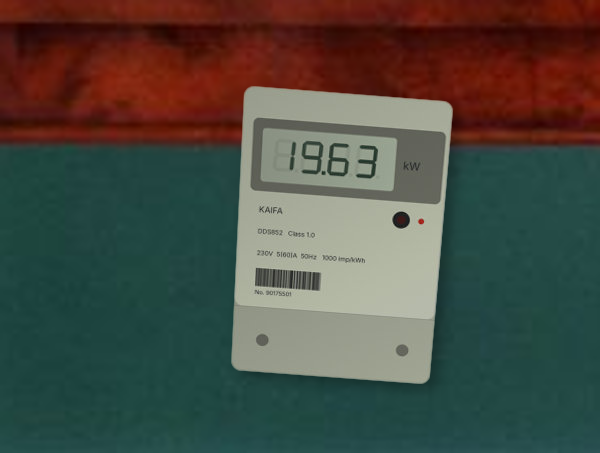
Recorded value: **19.63** kW
